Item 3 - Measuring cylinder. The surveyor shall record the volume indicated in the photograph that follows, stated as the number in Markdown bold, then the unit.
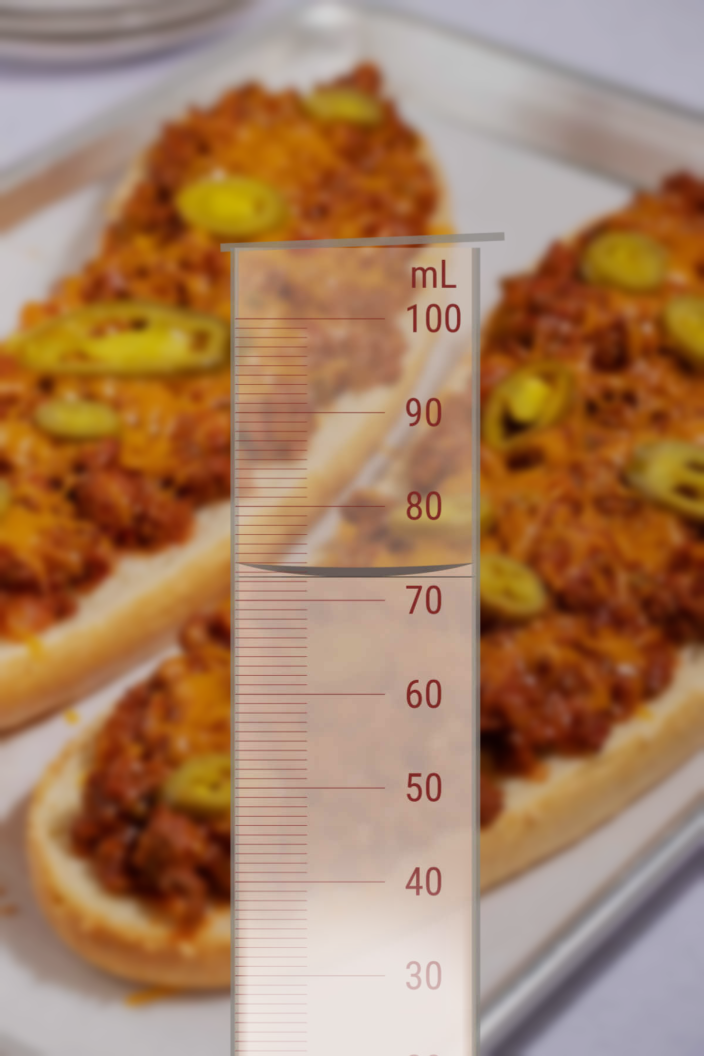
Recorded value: **72.5** mL
